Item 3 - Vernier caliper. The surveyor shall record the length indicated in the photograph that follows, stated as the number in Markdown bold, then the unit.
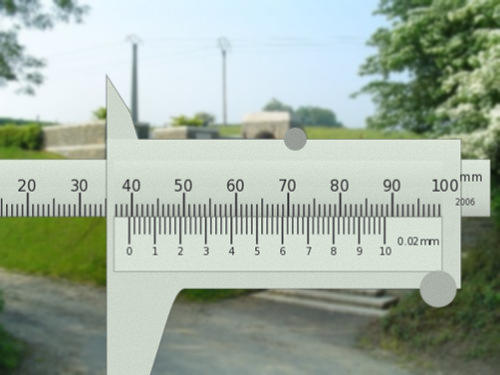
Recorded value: **39.5** mm
